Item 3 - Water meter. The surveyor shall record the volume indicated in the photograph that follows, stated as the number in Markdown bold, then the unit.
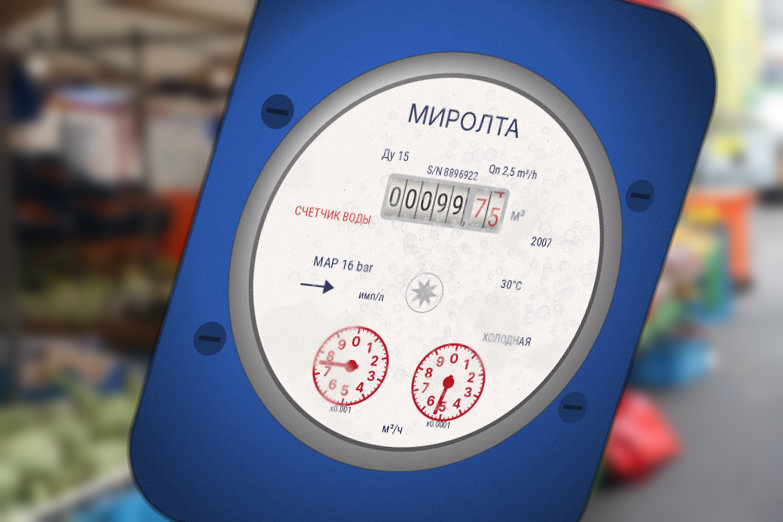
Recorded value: **99.7475** m³
